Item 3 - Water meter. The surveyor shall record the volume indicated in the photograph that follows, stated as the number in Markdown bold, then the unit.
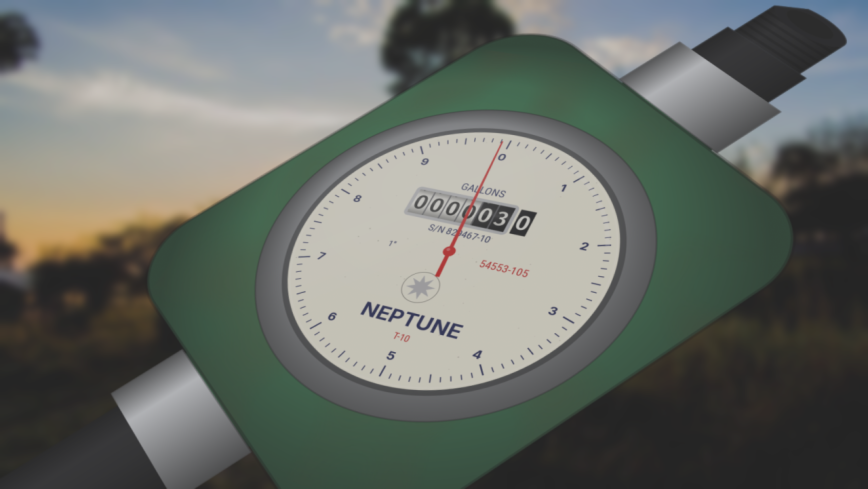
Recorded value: **29.9** gal
